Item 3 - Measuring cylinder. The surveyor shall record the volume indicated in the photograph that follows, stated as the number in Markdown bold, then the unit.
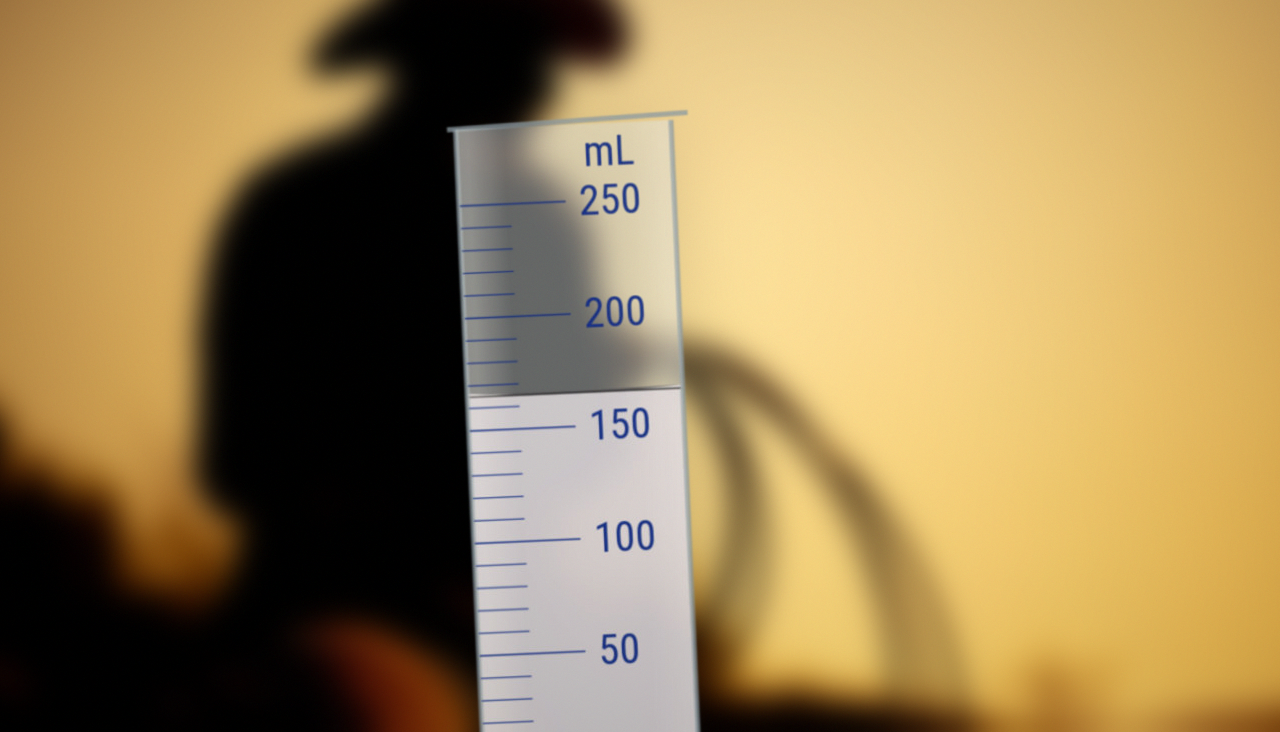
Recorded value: **165** mL
